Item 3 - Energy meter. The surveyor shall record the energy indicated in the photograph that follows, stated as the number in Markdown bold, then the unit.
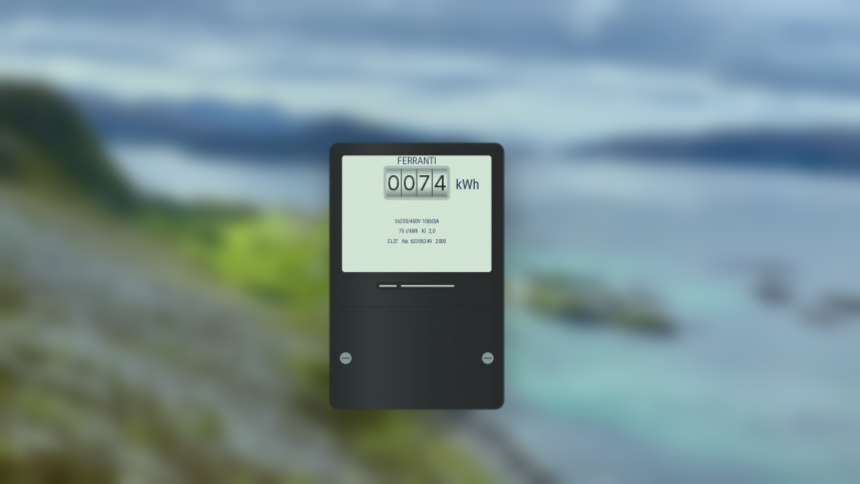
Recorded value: **74** kWh
